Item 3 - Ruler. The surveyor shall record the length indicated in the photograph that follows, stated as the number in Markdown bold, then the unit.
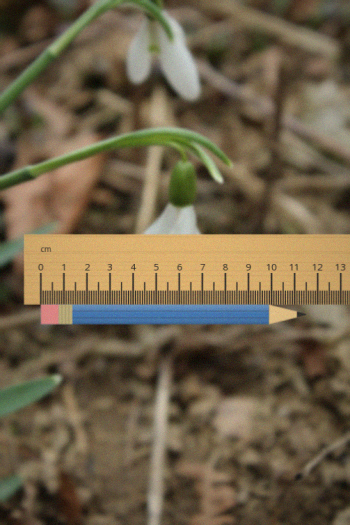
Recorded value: **11.5** cm
